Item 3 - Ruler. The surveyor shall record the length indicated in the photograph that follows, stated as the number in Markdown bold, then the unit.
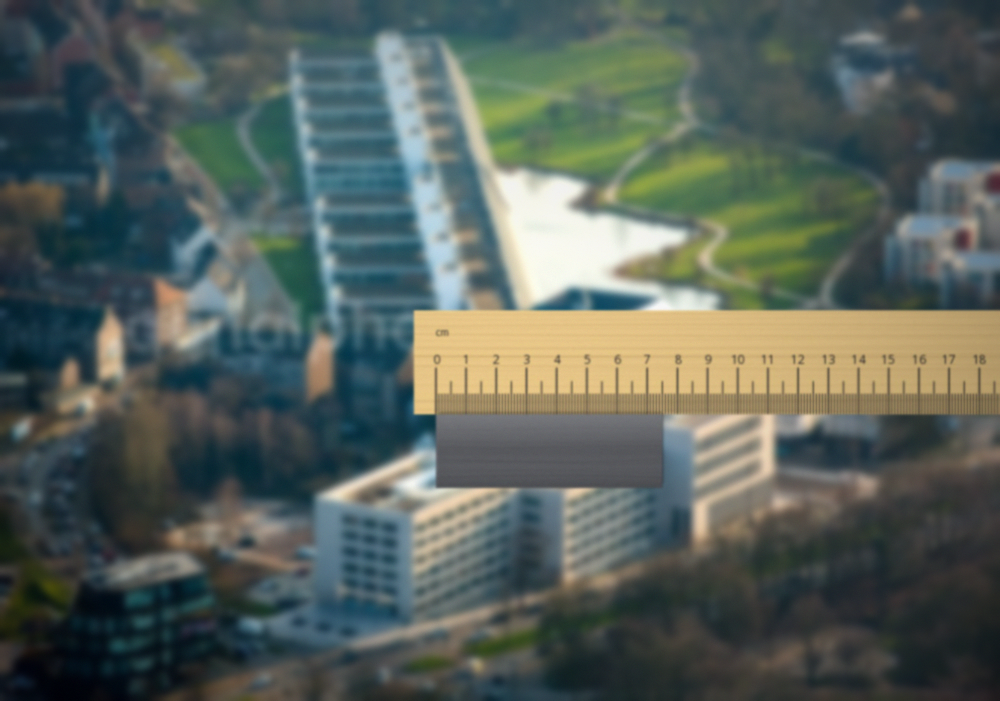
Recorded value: **7.5** cm
